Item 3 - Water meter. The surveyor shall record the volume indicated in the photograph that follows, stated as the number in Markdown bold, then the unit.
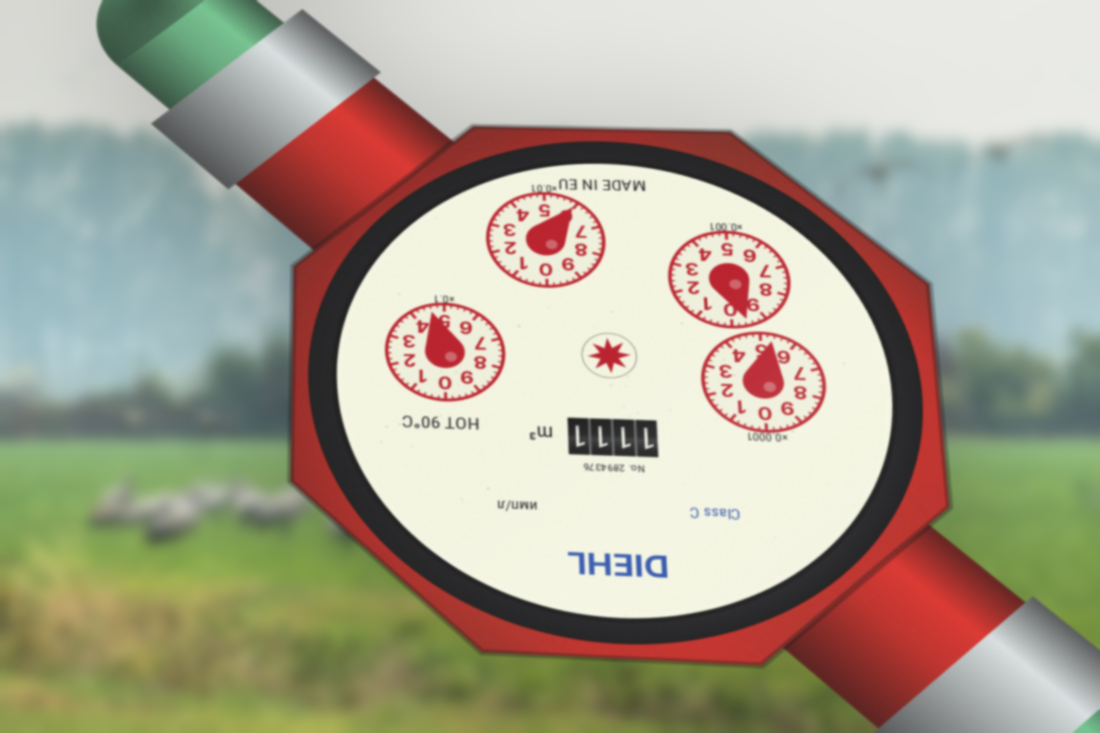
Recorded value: **1111.4595** m³
